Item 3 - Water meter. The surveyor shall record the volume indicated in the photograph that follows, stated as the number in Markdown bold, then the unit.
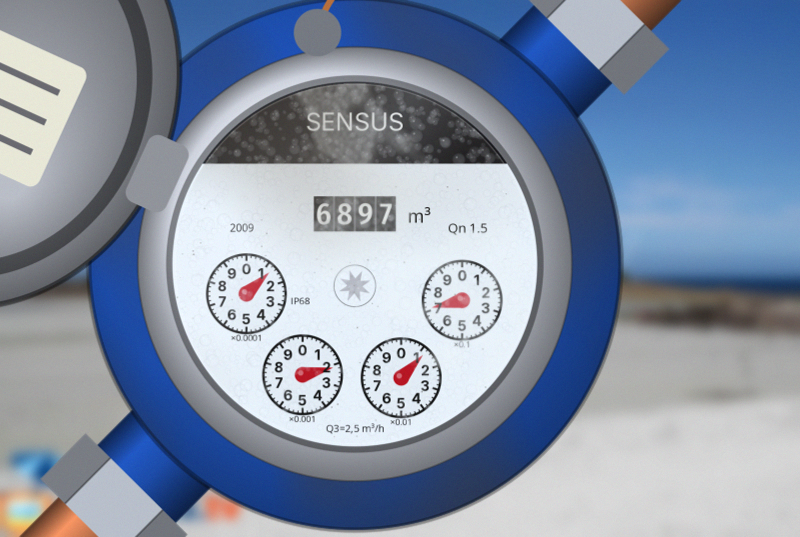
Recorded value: **6897.7121** m³
